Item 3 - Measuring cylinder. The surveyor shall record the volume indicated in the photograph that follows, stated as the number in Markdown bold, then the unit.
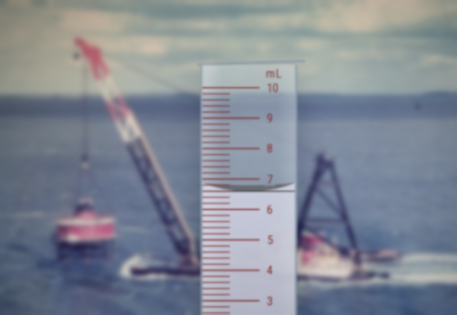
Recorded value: **6.6** mL
